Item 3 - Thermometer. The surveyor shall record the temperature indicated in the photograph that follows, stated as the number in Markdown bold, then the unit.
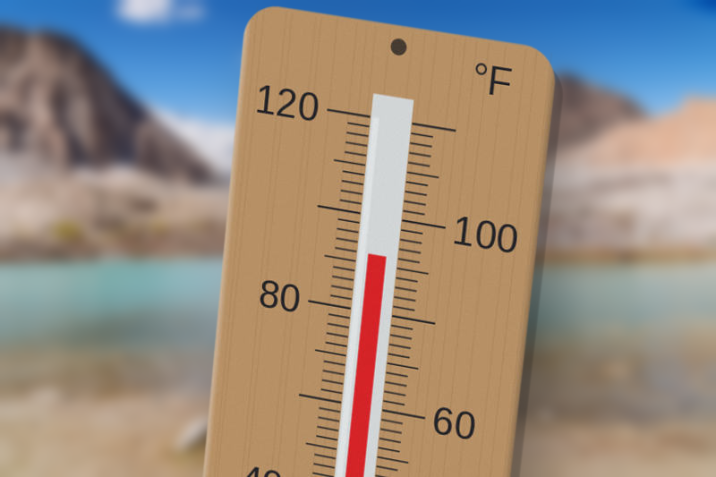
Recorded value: **92** °F
